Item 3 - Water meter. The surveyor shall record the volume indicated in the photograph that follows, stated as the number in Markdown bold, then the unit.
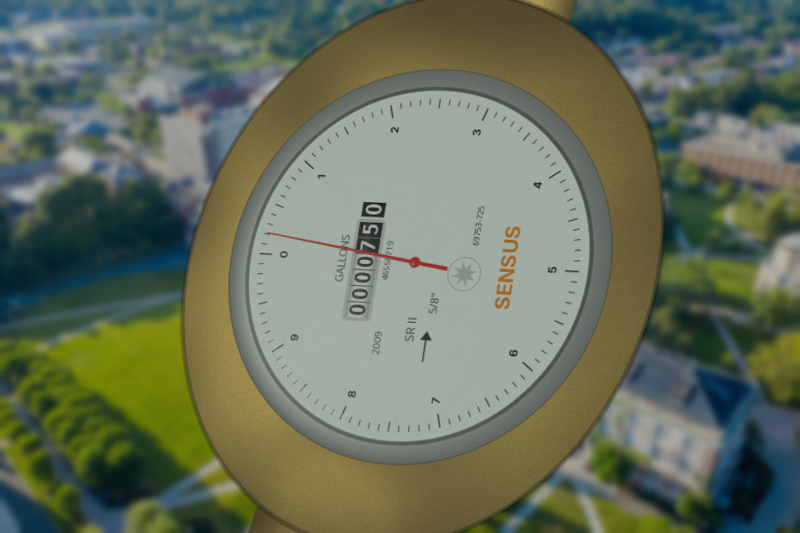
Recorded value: **750.2** gal
